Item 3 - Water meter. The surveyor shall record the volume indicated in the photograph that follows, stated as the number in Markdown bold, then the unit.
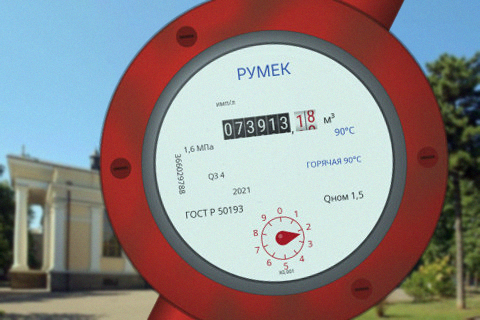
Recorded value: **73913.182** m³
